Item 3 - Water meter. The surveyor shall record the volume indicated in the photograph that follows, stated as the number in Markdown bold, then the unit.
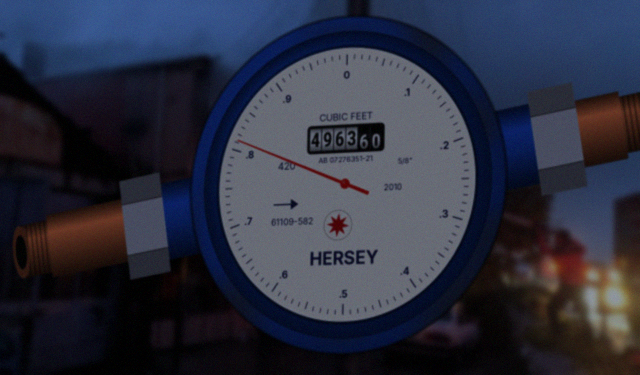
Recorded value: **496359.81** ft³
